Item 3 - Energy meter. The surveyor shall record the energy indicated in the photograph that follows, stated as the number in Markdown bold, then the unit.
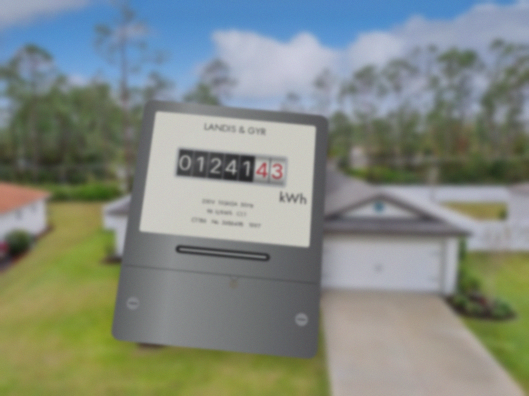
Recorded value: **1241.43** kWh
